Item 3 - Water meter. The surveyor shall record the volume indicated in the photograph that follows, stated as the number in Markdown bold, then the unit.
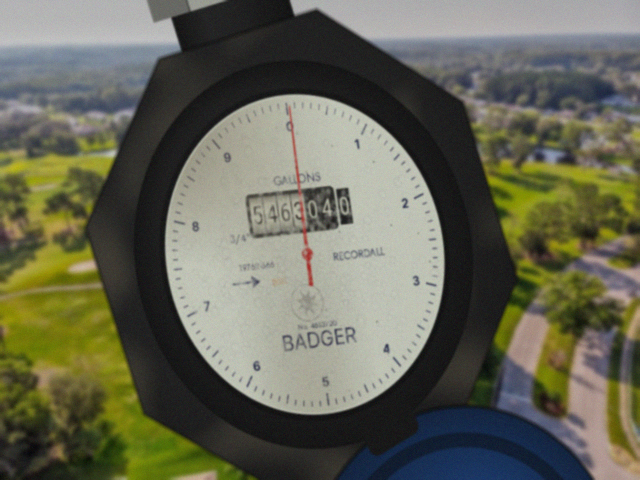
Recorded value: **5463040.0** gal
